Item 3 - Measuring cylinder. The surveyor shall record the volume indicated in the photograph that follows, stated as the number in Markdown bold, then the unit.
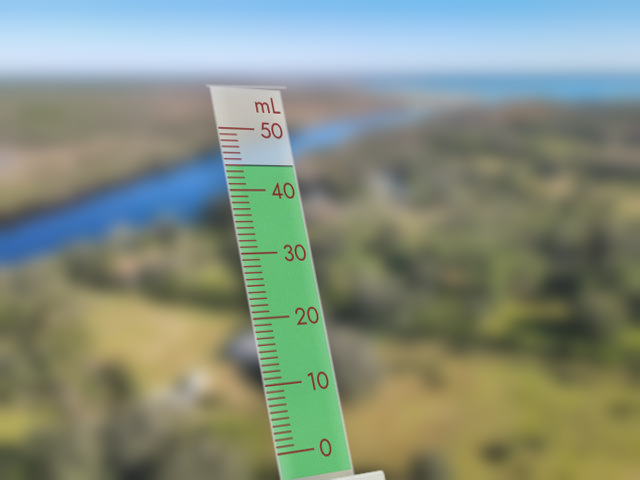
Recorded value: **44** mL
